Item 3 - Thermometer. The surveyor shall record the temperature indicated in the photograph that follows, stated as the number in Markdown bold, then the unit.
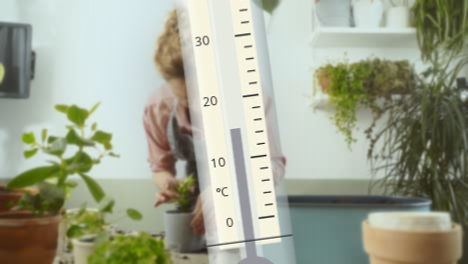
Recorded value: **15** °C
